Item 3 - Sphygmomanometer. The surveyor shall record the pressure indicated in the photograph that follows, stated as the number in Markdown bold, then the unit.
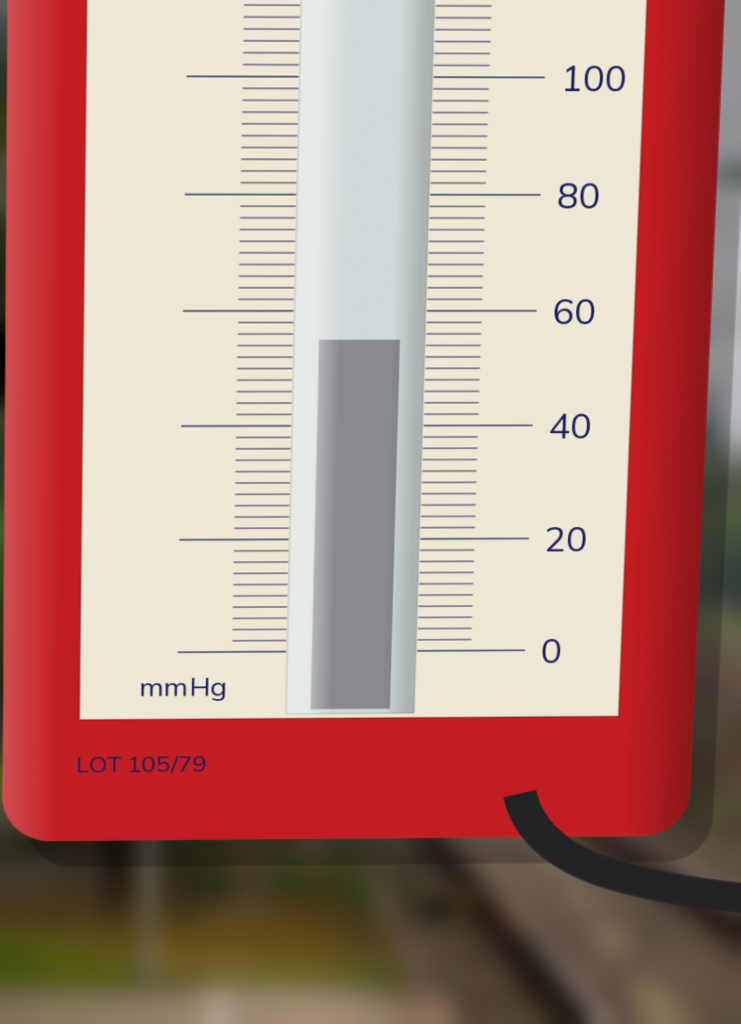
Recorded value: **55** mmHg
